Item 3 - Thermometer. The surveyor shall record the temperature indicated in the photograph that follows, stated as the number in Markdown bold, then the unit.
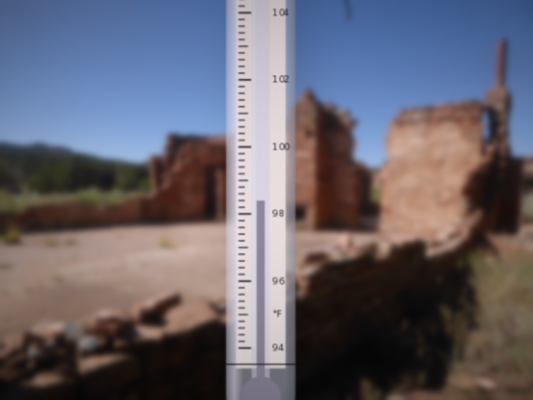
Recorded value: **98.4** °F
